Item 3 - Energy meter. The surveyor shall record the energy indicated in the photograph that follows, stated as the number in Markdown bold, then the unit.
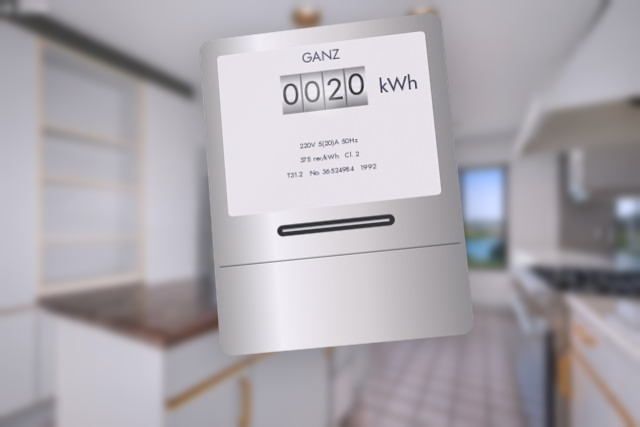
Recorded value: **20** kWh
